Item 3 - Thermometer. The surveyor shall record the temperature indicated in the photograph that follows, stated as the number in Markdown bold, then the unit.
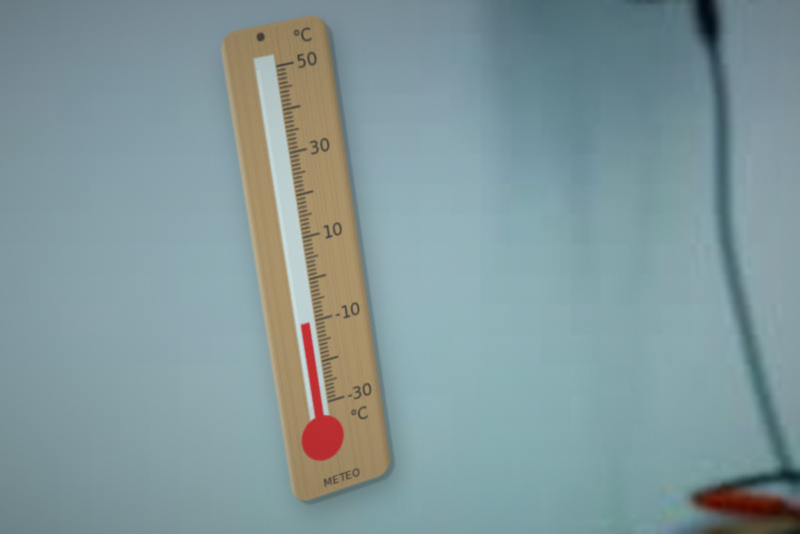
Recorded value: **-10** °C
